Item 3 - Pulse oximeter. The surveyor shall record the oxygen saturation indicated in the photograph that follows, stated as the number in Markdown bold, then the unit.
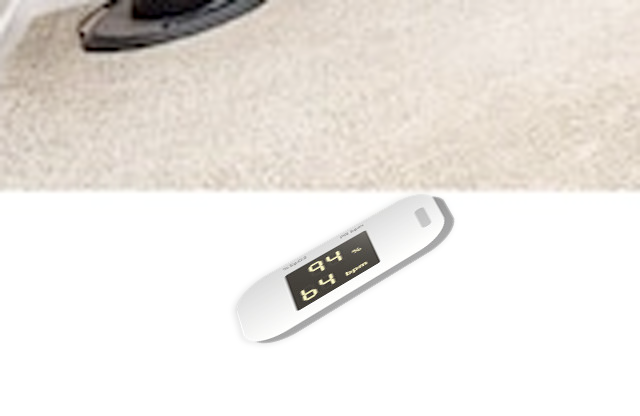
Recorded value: **94** %
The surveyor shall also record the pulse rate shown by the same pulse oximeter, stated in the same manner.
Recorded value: **64** bpm
